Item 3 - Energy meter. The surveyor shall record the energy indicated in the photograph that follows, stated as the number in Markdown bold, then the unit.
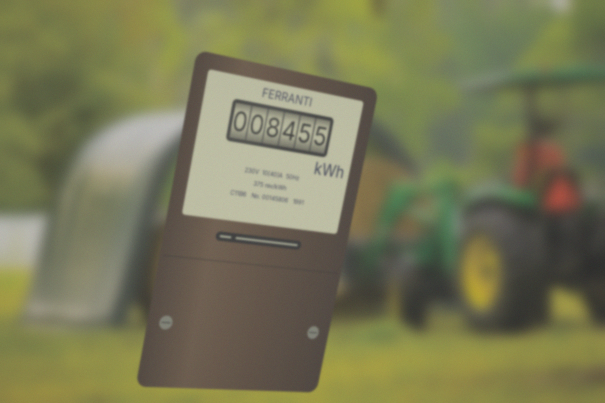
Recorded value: **8455** kWh
